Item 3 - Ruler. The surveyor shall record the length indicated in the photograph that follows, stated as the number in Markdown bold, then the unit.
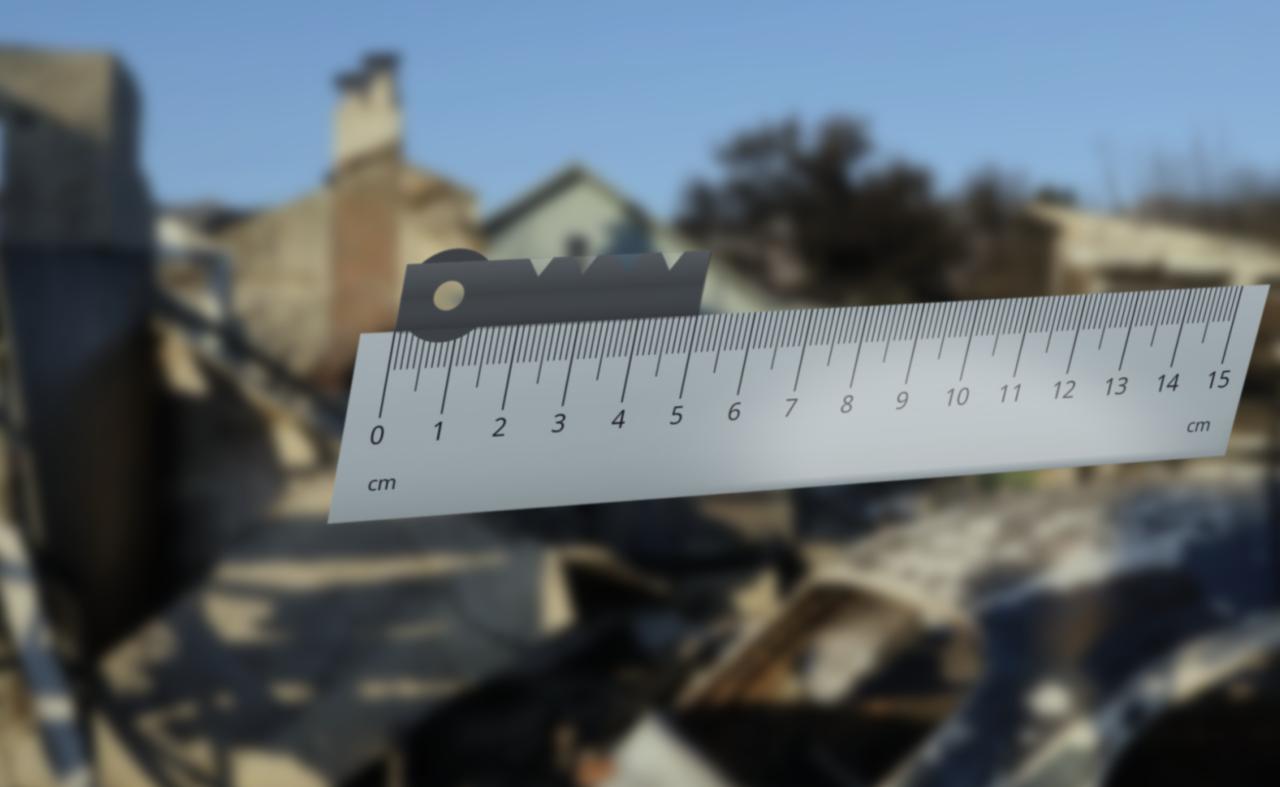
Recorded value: **5** cm
